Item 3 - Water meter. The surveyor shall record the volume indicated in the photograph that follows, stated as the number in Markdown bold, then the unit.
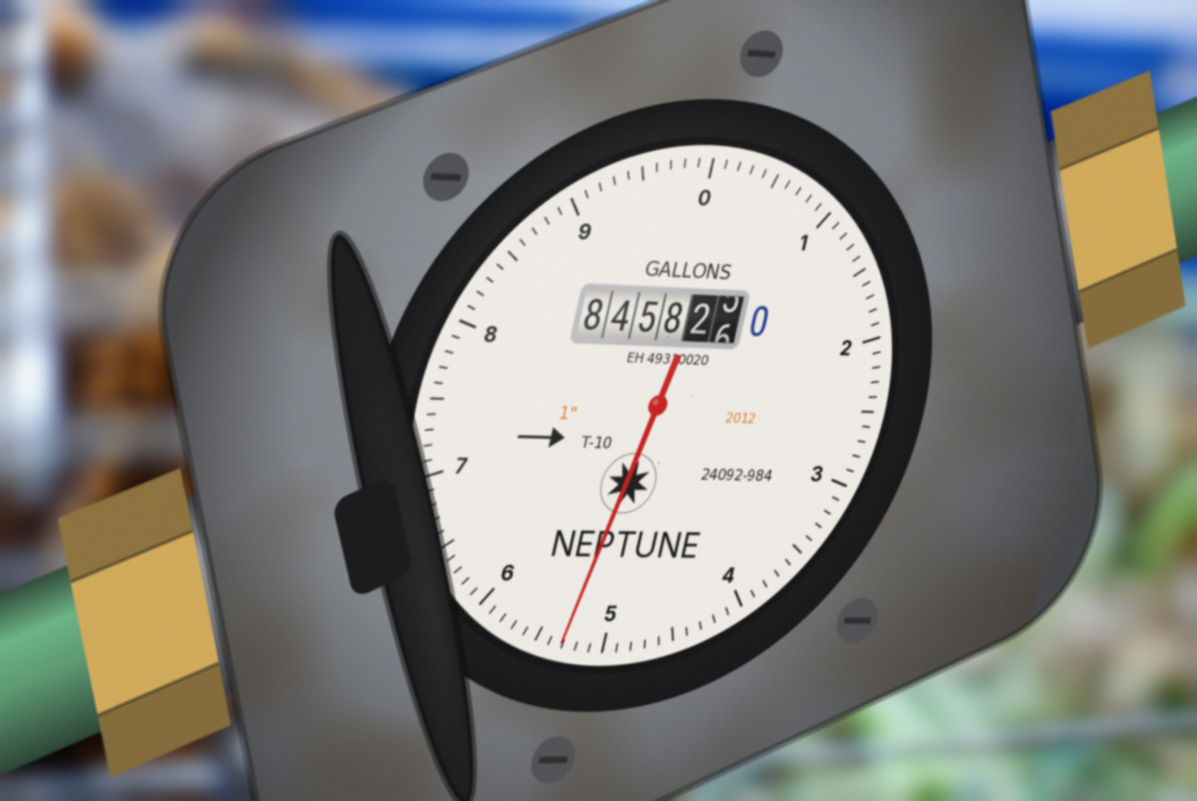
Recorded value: **8458255.3** gal
